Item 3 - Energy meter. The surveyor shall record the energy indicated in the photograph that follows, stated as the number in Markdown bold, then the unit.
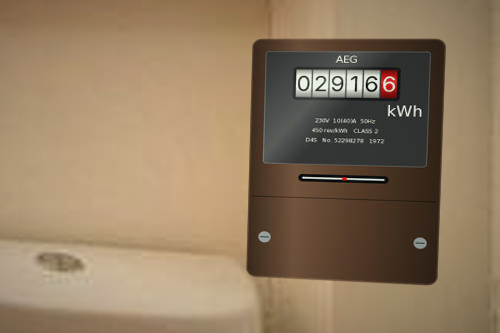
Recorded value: **2916.6** kWh
